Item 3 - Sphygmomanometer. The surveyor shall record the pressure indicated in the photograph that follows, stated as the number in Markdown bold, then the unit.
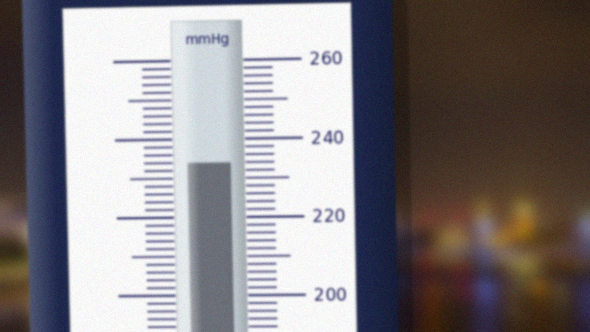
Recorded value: **234** mmHg
